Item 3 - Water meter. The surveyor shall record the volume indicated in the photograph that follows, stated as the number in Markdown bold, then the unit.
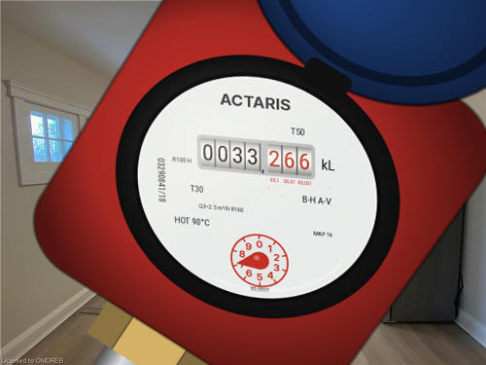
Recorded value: **33.2667** kL
